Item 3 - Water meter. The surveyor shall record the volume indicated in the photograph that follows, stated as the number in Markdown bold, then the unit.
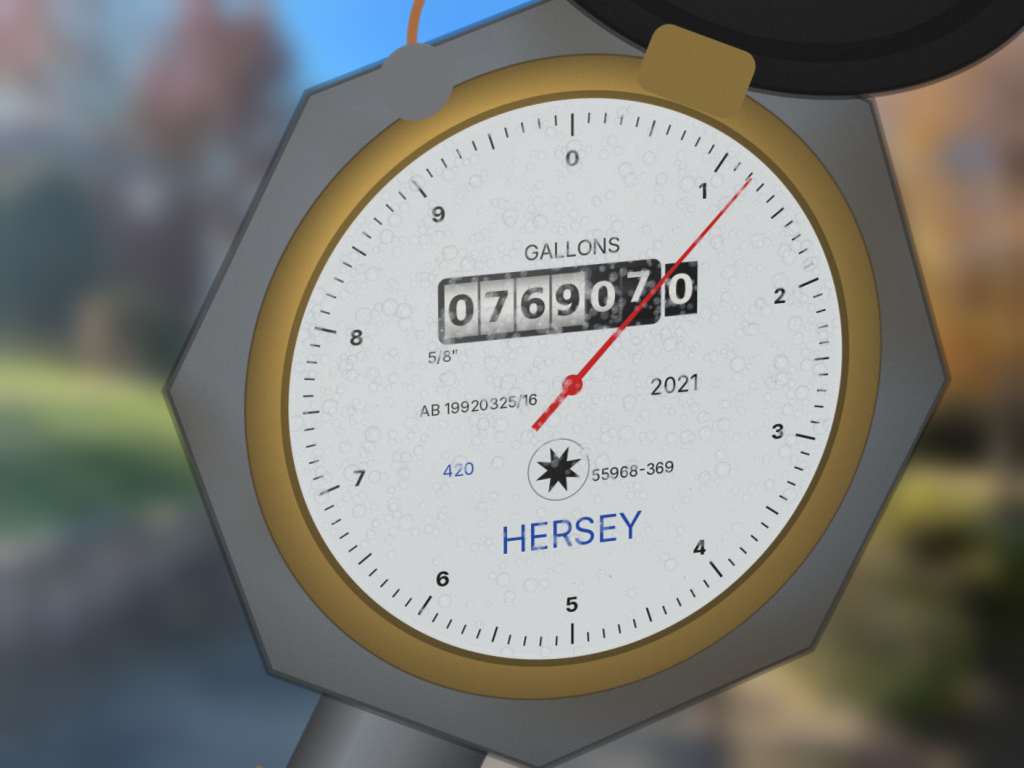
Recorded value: **769071.2** gal
